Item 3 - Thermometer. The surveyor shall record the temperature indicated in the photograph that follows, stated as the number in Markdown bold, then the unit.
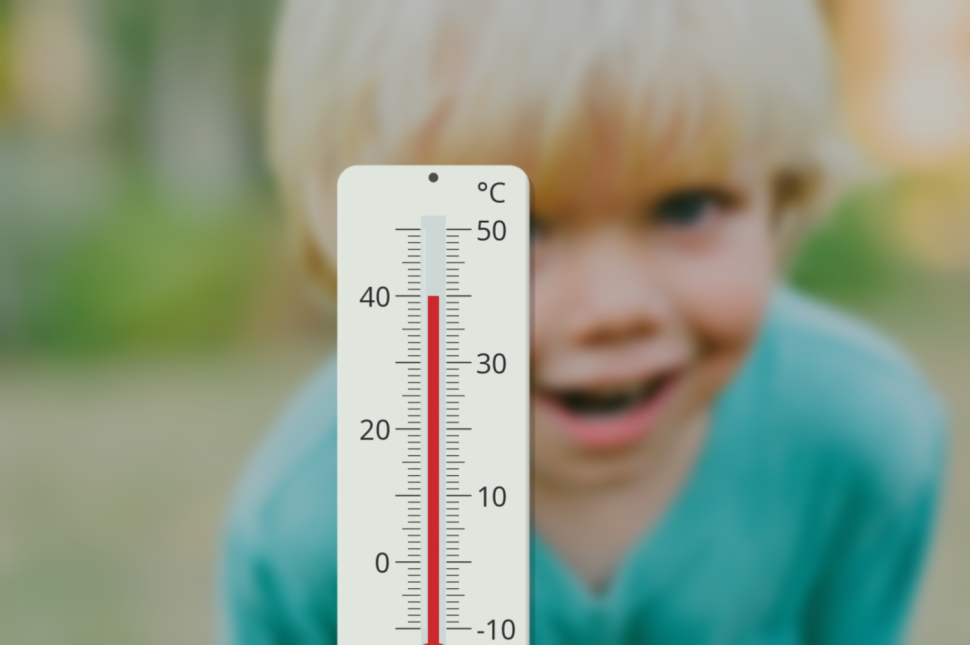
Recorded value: **40** °C
